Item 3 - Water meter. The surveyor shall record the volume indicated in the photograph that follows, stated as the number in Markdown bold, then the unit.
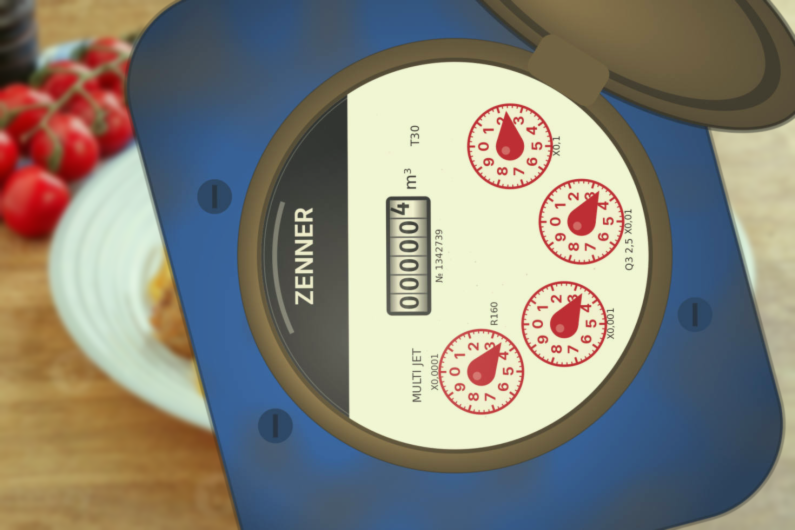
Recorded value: **4.2333** m³
